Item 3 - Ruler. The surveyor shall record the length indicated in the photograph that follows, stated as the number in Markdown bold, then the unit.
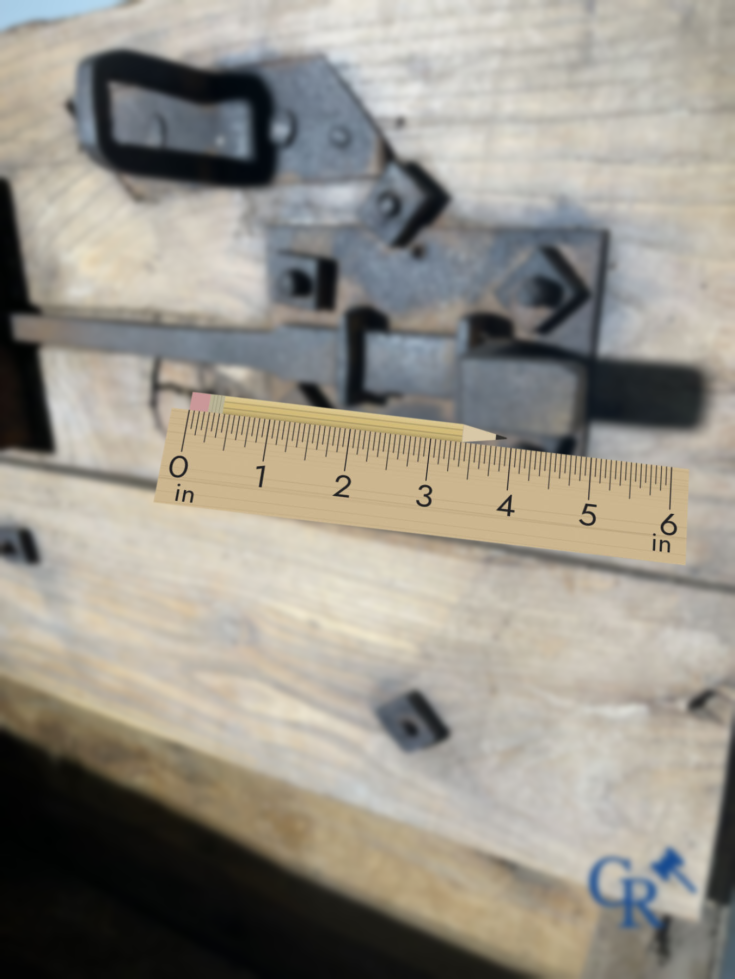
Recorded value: **3.9375** in
